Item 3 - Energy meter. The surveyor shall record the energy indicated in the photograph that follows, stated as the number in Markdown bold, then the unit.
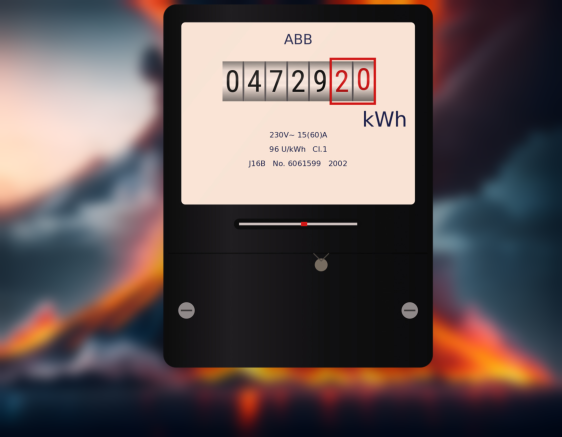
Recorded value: **4729.20** kWh
